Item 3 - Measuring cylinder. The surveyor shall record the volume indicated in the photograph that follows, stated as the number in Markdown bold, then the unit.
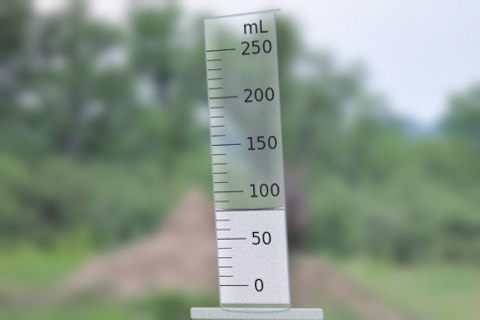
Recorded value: **80** mL
